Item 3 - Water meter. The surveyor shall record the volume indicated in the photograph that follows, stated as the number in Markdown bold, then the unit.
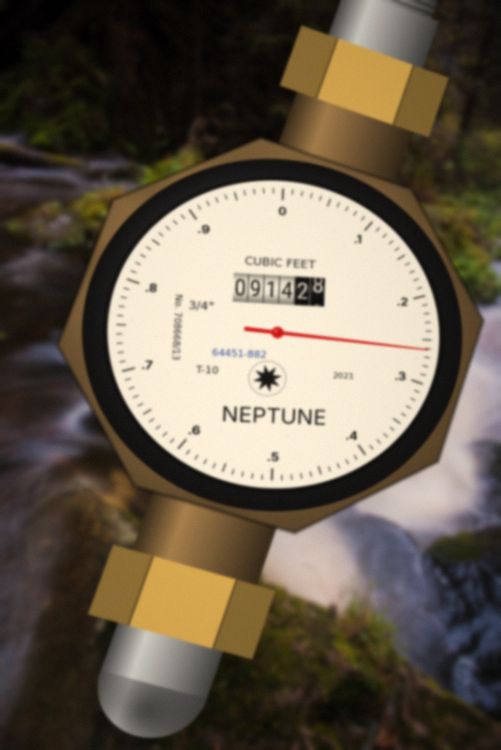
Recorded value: **91428.26** ft³
